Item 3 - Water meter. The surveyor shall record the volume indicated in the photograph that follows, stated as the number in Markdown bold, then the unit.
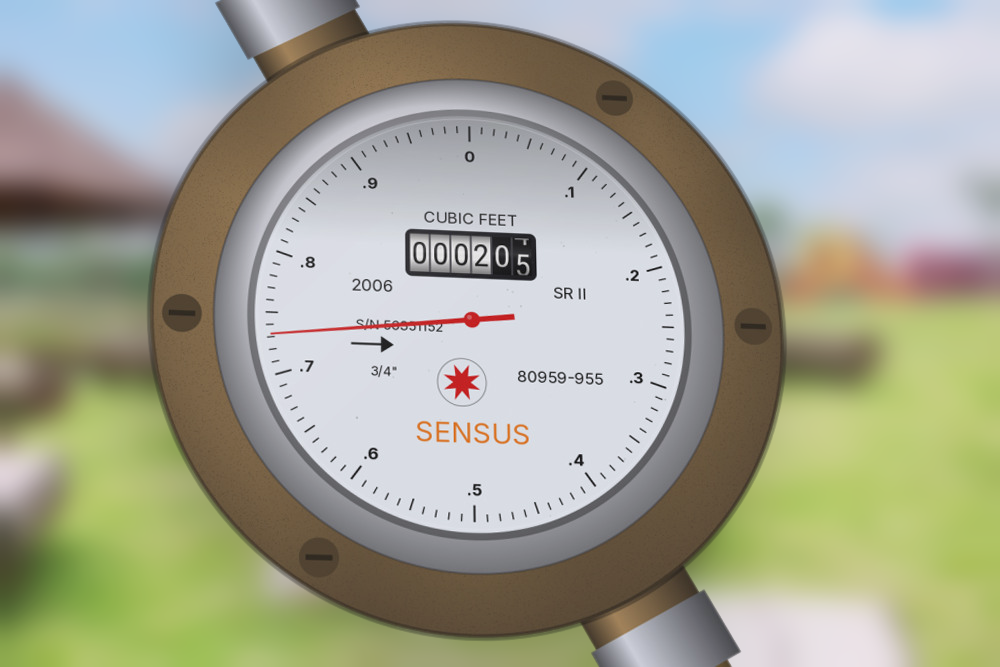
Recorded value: **204.73** ft³
